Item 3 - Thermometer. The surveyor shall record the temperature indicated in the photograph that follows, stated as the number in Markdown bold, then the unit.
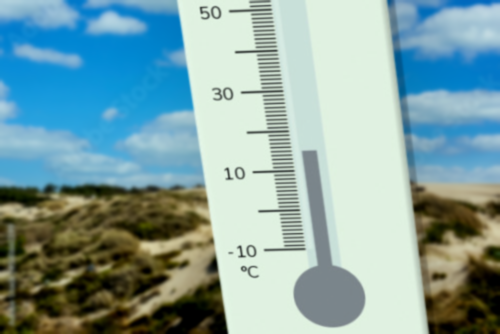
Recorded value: **15** °C
